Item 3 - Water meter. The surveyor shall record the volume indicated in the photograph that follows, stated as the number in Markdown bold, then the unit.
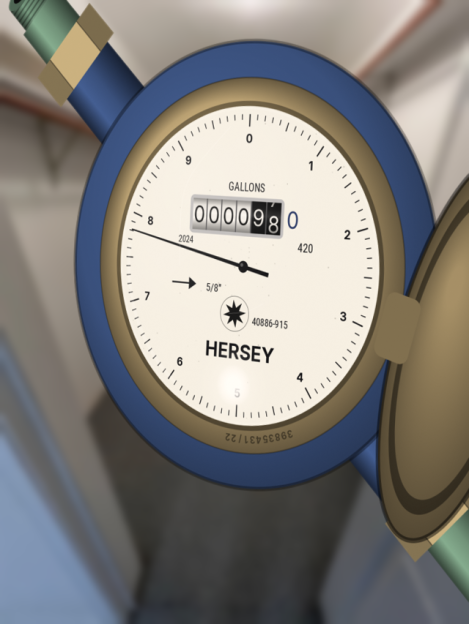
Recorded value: **977.8** gal
